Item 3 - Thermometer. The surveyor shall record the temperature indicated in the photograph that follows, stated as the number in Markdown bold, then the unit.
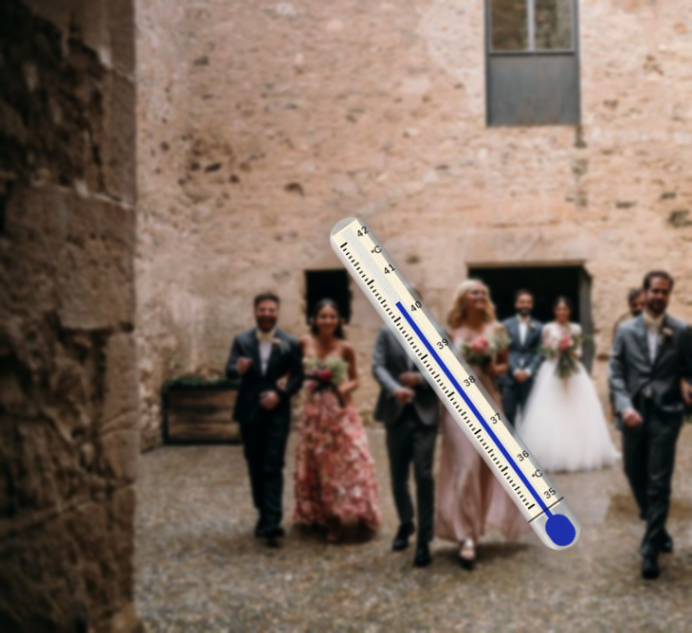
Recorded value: **40.3** °C
